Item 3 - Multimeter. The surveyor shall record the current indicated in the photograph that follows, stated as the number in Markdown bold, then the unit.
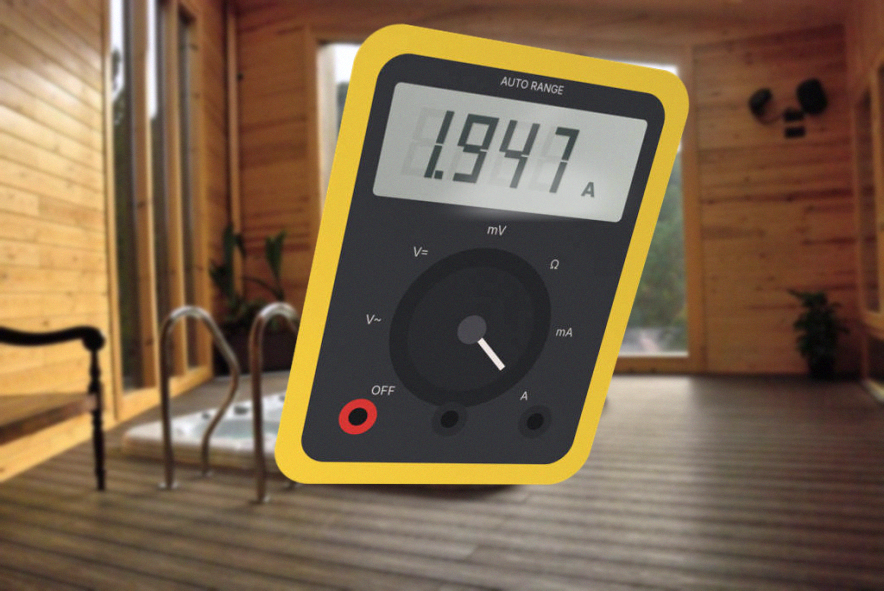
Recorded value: **1.947** A
